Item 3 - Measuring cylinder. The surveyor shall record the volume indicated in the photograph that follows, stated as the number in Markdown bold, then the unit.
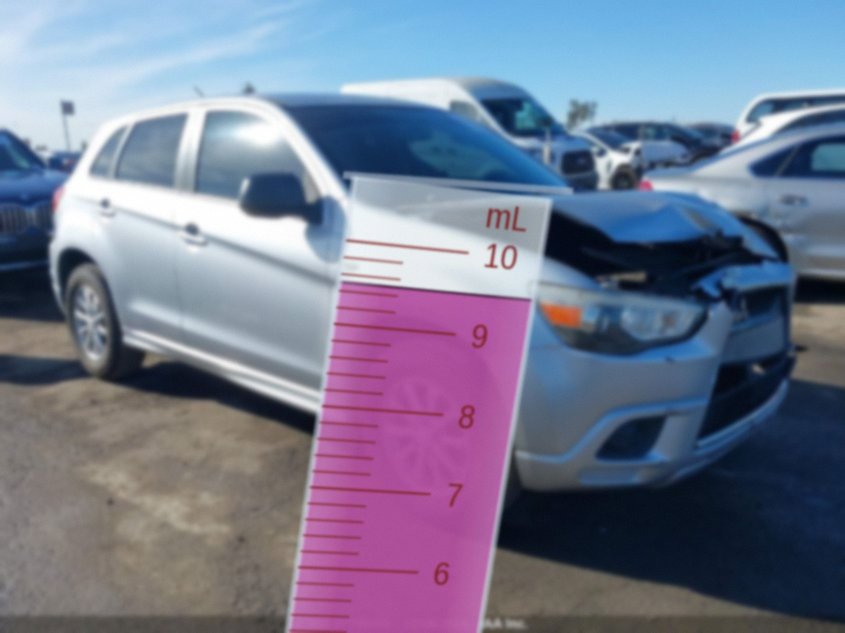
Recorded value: **9.5** mL
